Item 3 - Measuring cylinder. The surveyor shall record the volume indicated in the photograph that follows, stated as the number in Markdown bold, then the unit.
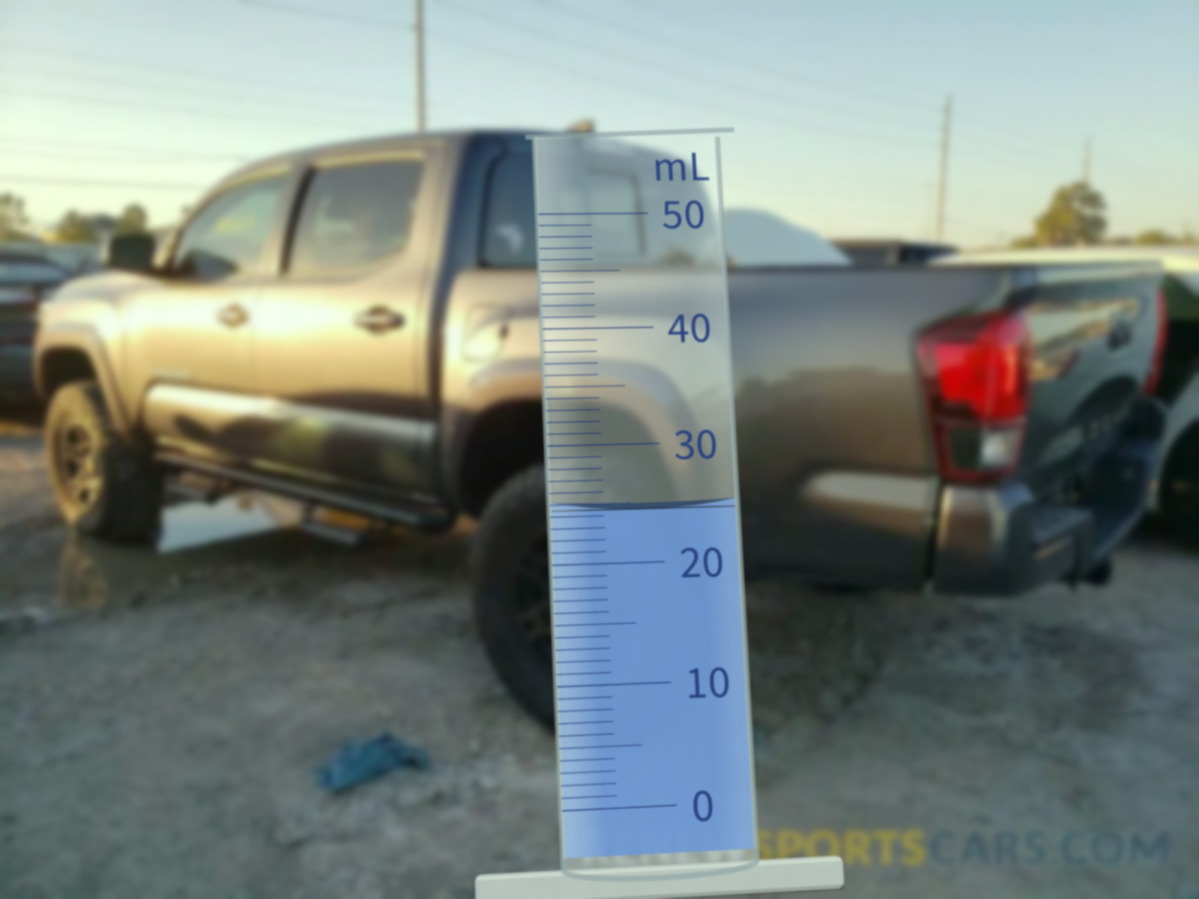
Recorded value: **24.5** mL
